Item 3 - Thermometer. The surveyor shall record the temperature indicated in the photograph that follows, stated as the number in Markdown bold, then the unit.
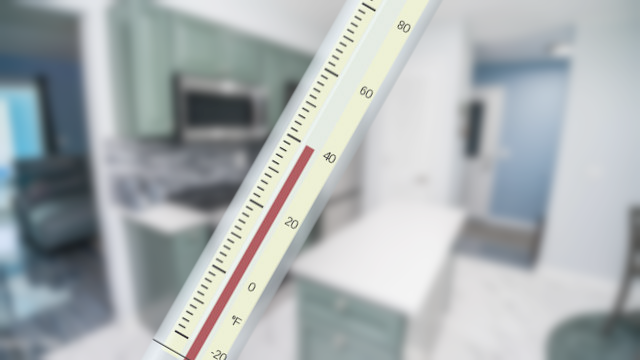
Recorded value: **40** °F
